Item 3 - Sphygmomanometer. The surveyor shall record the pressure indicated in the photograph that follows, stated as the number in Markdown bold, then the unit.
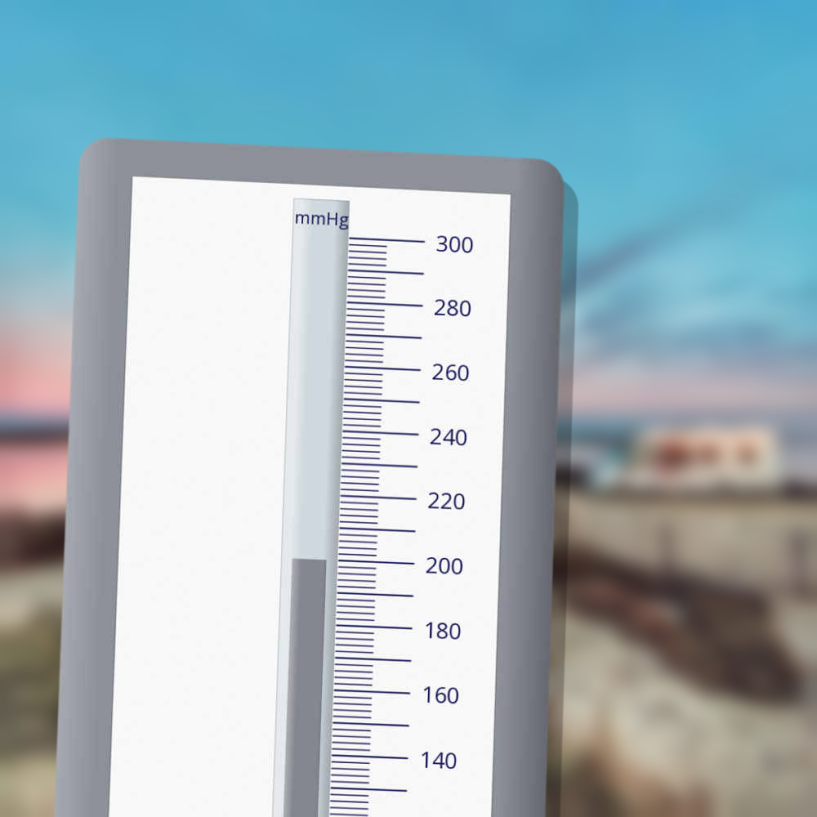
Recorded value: **200** mmHg
